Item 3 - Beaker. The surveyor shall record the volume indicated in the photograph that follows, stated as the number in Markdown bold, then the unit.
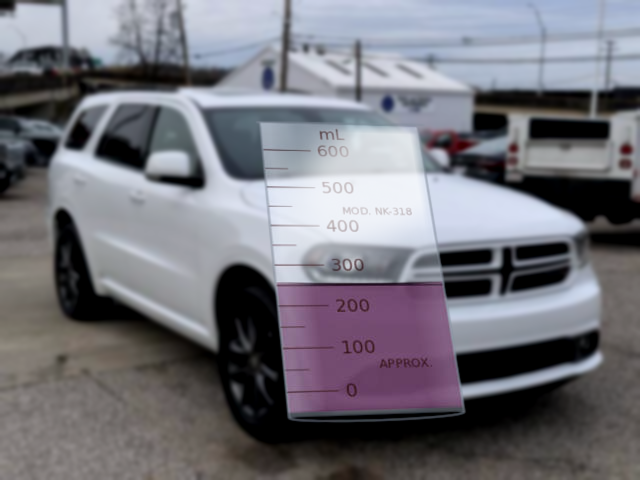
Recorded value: **250** mL
